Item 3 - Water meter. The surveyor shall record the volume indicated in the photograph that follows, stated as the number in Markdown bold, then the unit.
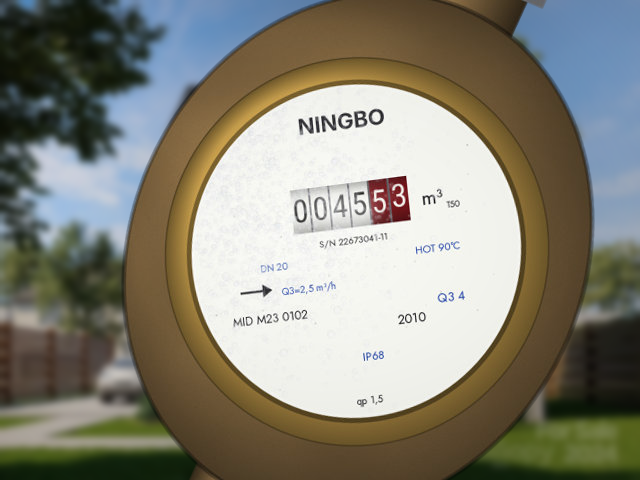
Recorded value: **45.53** m³
